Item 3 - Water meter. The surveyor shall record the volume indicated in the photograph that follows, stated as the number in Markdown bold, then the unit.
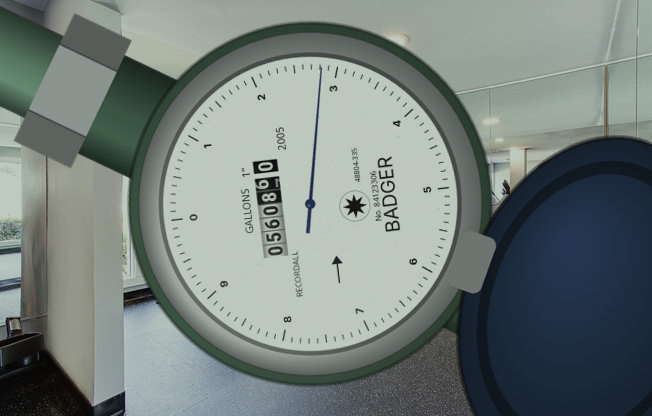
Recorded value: **560862.8** gal
